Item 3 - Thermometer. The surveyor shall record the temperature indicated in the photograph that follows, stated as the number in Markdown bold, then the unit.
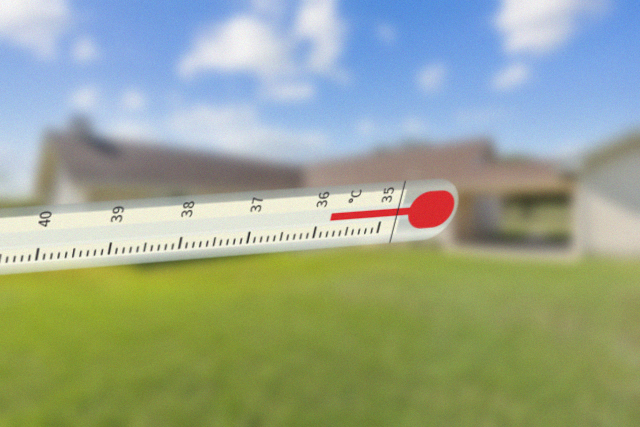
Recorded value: **35.8** °C
